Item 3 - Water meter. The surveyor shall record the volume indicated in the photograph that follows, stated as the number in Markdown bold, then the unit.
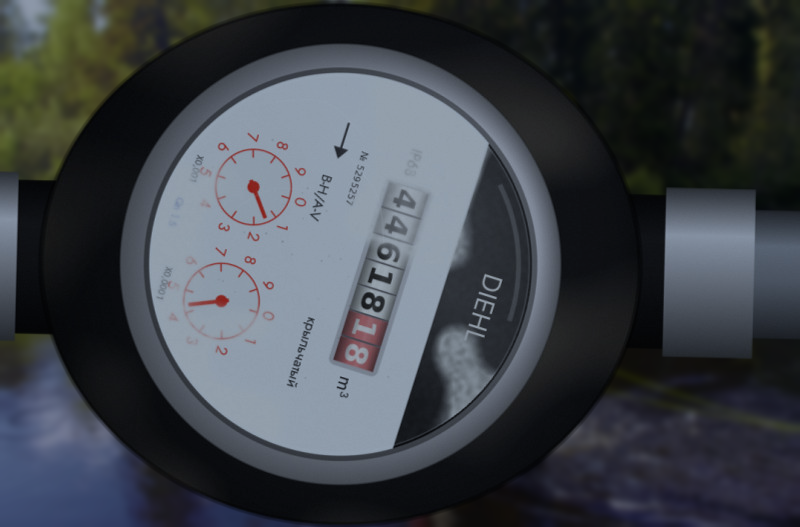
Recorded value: **44618.1814** m³
